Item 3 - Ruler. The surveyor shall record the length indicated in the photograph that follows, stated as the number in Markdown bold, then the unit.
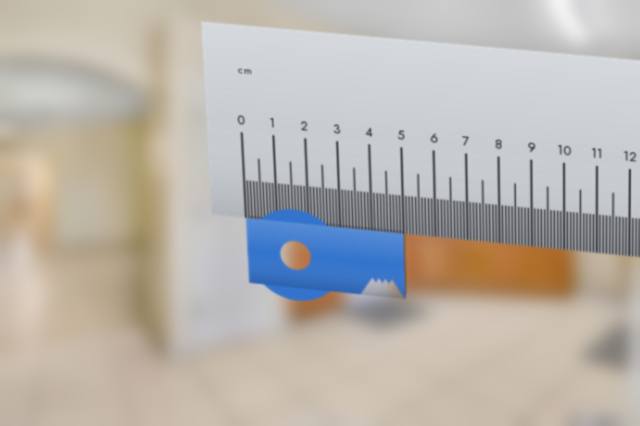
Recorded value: **5** cm
